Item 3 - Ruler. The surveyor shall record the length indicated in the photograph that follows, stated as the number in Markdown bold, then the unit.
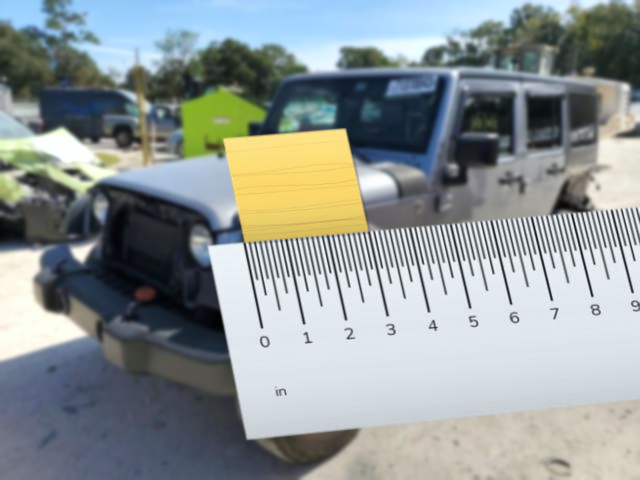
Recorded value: **3** in
